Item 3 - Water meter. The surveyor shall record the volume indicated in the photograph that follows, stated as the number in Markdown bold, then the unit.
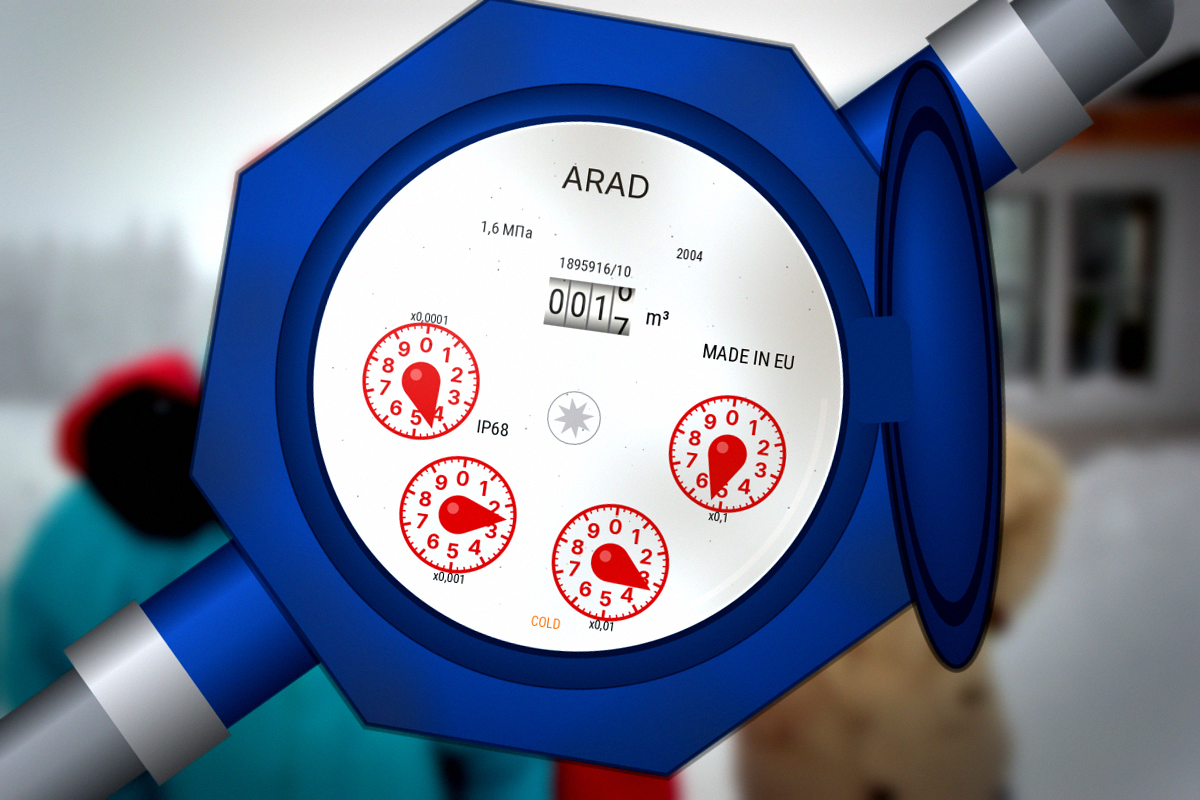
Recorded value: **16.5324** m³
